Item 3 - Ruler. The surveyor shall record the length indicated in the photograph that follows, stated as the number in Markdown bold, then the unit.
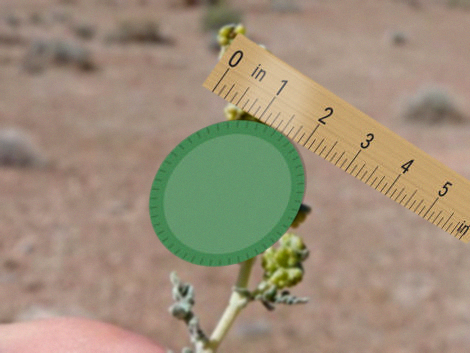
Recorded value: **2.75** in
